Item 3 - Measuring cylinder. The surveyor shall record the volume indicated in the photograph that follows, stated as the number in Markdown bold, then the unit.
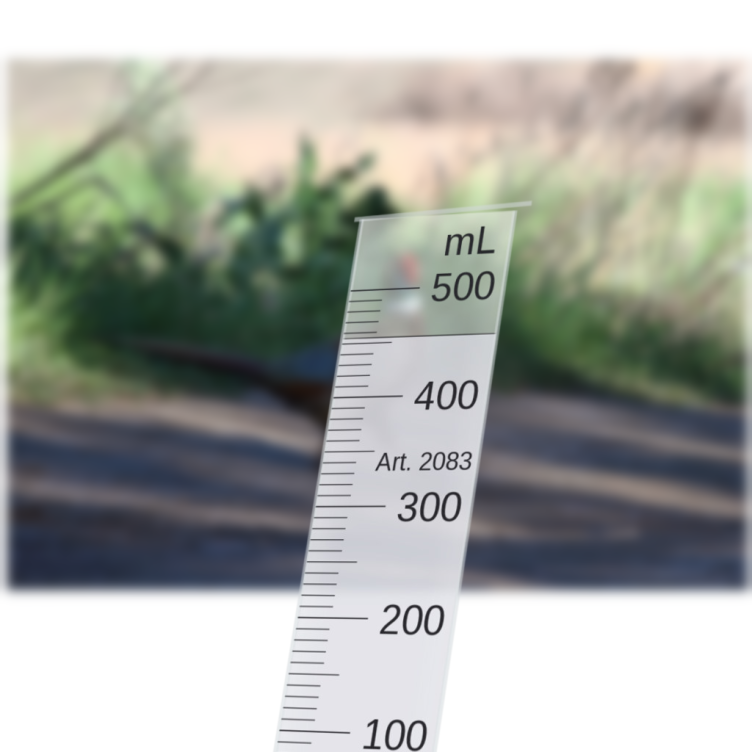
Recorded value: **455** mL
